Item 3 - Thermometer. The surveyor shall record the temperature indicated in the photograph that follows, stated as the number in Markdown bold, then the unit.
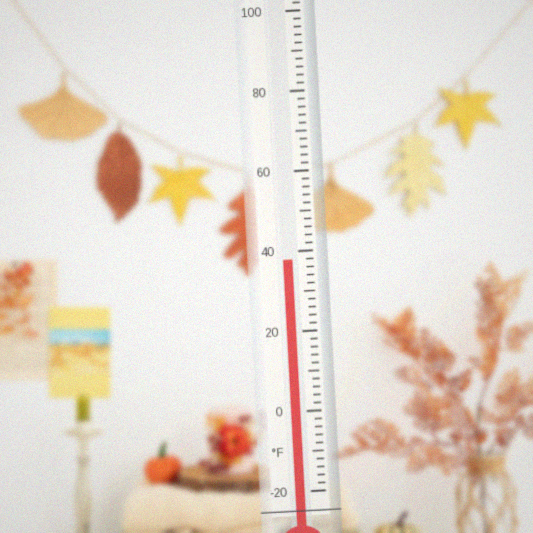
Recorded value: **38** °F
